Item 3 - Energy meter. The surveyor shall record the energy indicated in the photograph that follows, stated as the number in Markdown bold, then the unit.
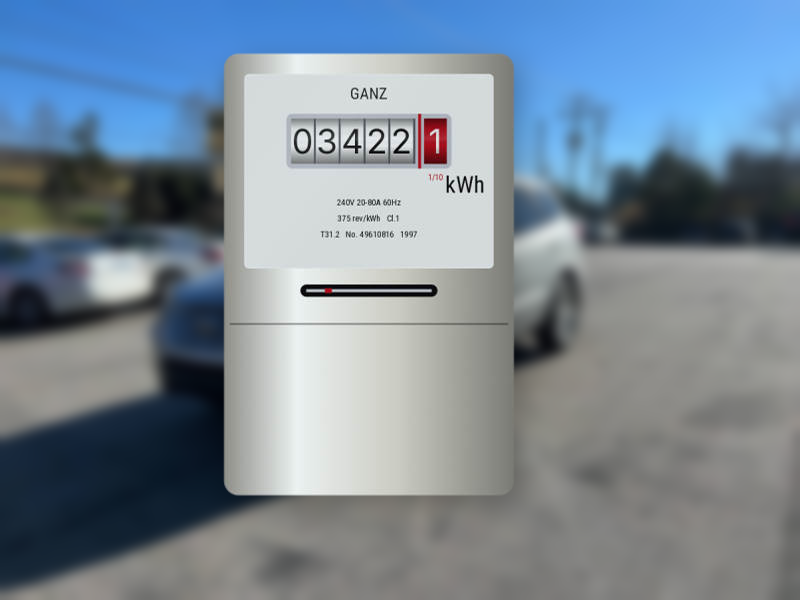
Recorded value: **3422.1** kWh
